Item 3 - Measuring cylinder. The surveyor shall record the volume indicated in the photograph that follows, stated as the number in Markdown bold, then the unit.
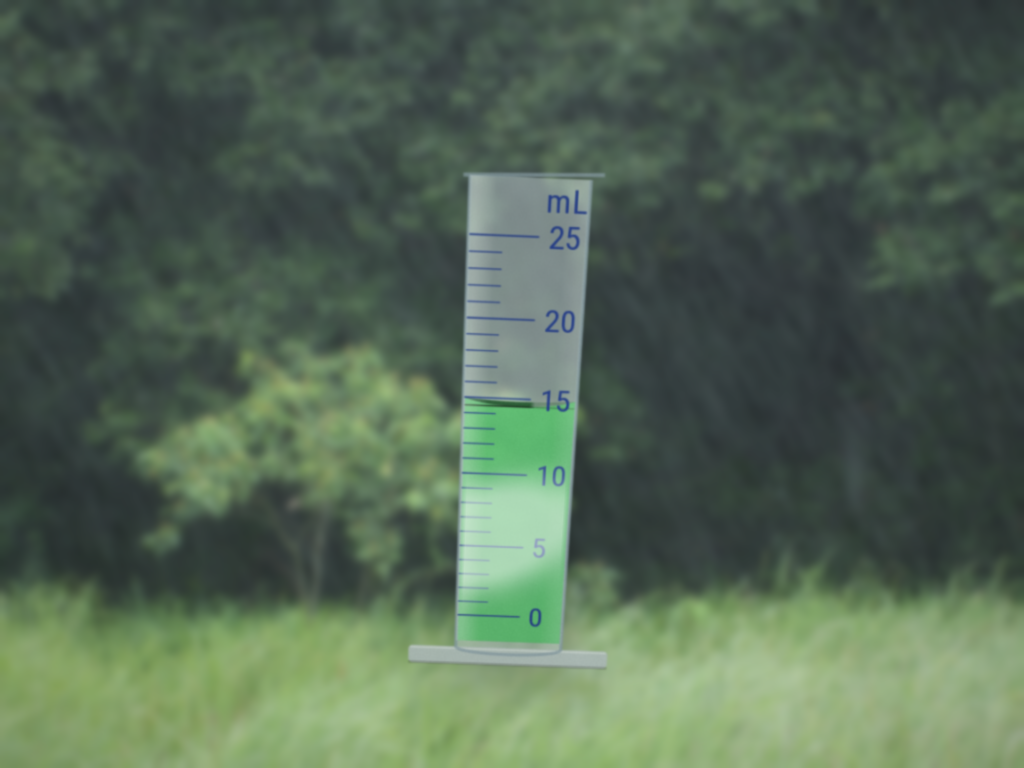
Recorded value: **14.5** mL
